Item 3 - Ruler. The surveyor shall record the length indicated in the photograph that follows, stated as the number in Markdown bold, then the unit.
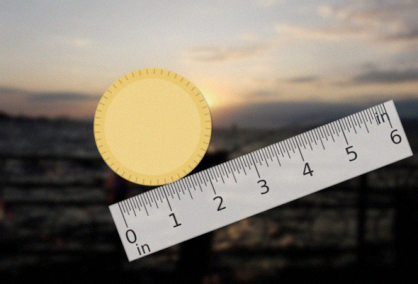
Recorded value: **2.5** in
